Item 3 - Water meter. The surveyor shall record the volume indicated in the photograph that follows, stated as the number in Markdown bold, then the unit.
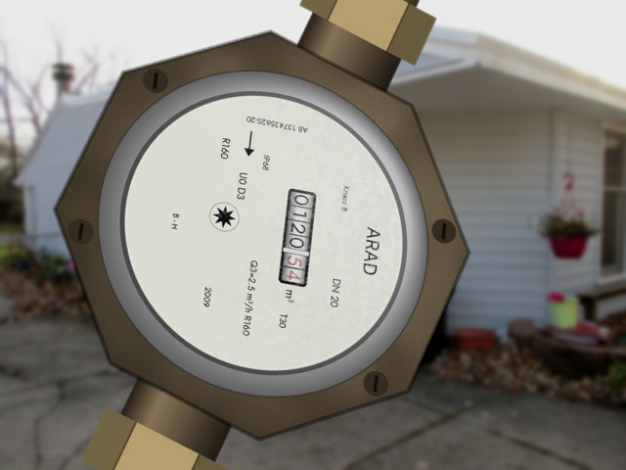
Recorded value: **120.54** m³
